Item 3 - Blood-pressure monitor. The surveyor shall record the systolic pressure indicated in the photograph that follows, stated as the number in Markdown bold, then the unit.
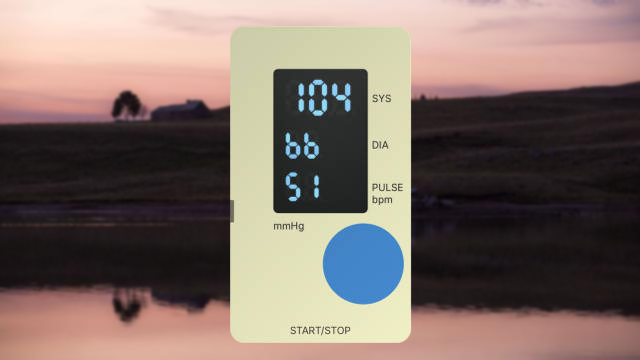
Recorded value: **104** mmHg
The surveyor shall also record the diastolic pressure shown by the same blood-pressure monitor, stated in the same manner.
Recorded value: **66** mmHg
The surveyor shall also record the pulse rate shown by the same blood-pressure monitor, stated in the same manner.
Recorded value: **51** bpm
